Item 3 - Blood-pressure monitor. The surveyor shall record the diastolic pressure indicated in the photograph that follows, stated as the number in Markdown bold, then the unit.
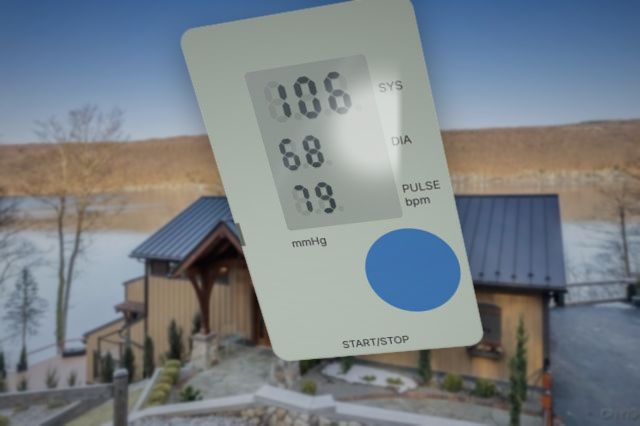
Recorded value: **68** mmHg
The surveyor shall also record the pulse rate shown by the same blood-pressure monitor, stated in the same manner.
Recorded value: **79** bpm
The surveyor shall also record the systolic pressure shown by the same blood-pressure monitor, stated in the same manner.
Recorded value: **106** mmHg
